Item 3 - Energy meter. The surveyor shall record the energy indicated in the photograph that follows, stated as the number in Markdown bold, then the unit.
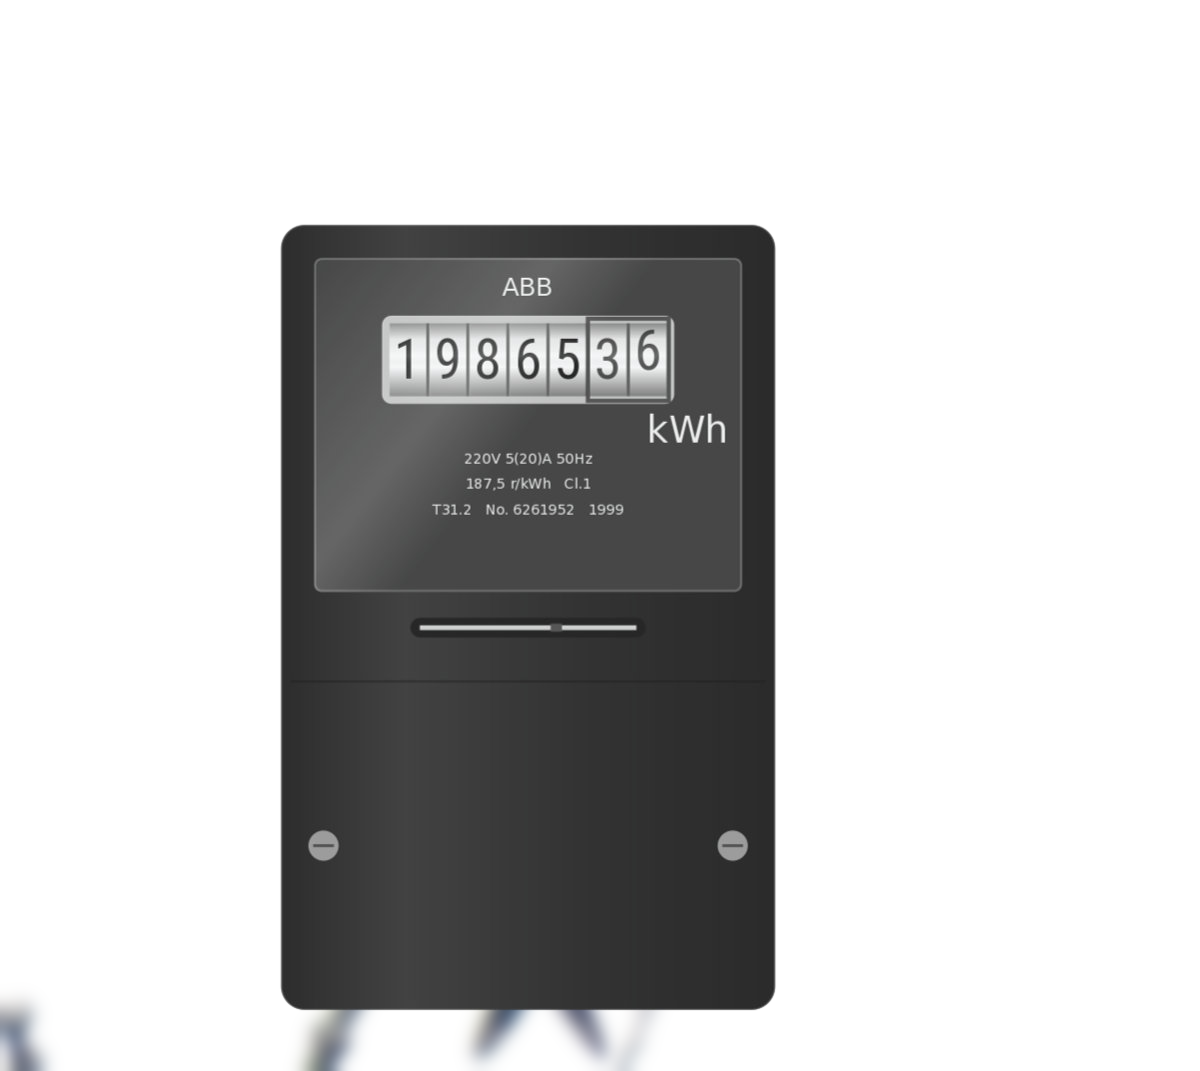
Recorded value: **19865.36** kWh
